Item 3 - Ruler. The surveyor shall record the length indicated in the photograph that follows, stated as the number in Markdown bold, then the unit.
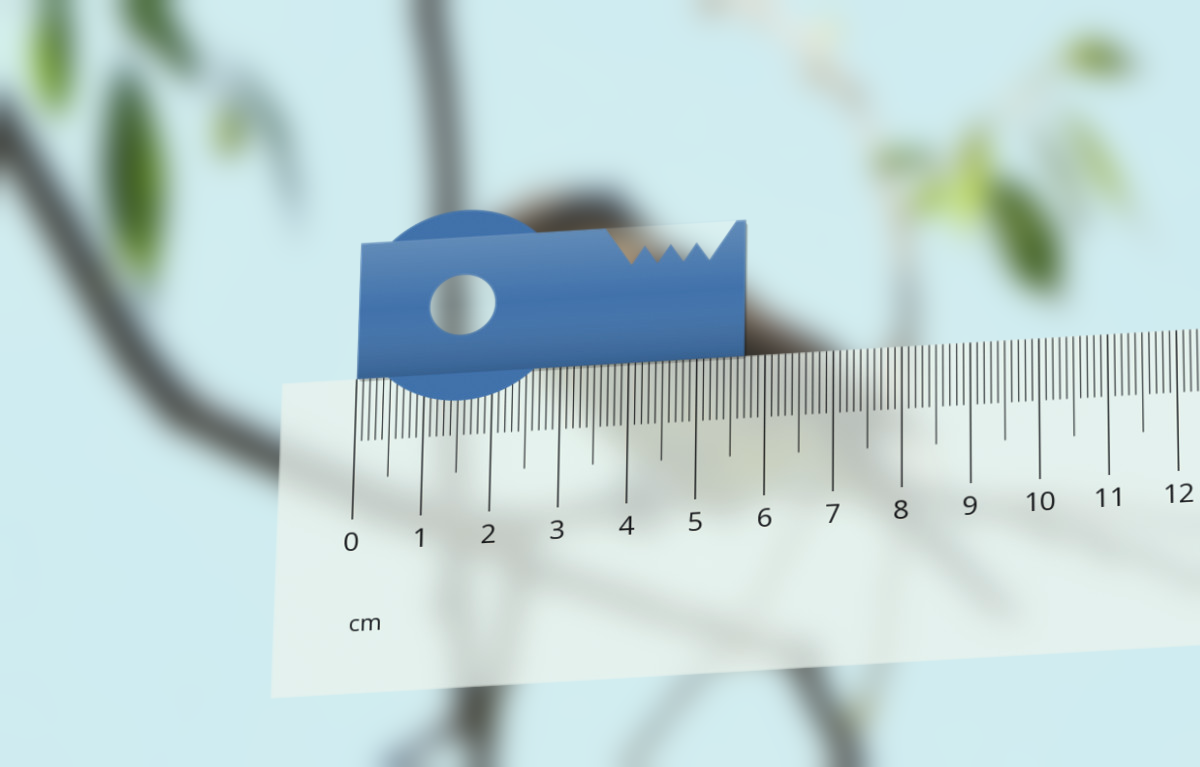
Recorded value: **5.7** cm
